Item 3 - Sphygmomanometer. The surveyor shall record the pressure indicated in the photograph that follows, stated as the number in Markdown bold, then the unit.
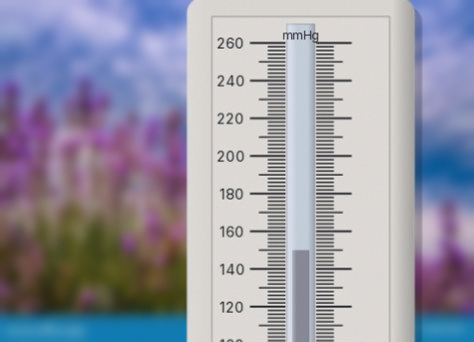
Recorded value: **150** mmHg
